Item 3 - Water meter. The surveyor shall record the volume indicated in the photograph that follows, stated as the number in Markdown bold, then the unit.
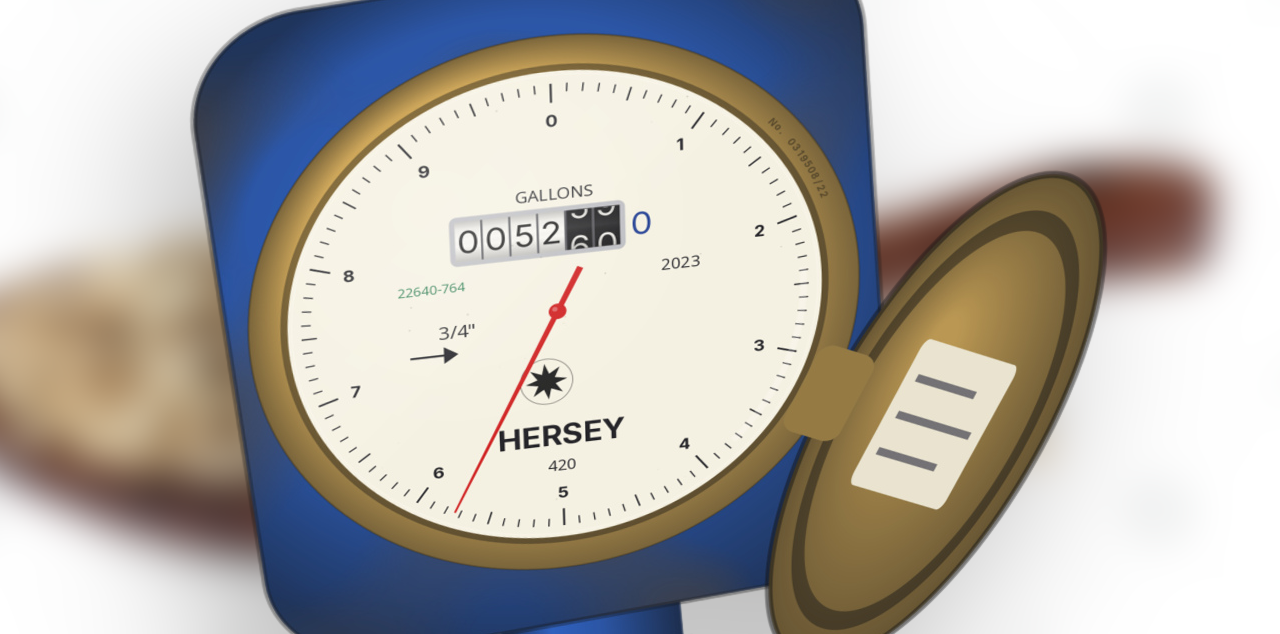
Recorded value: **52595.7** gal
